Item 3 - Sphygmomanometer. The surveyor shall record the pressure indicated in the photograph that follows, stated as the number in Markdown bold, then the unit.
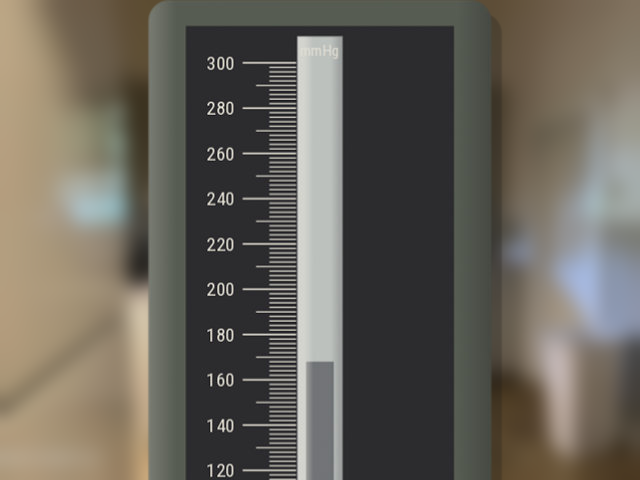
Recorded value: **168** mmHg
